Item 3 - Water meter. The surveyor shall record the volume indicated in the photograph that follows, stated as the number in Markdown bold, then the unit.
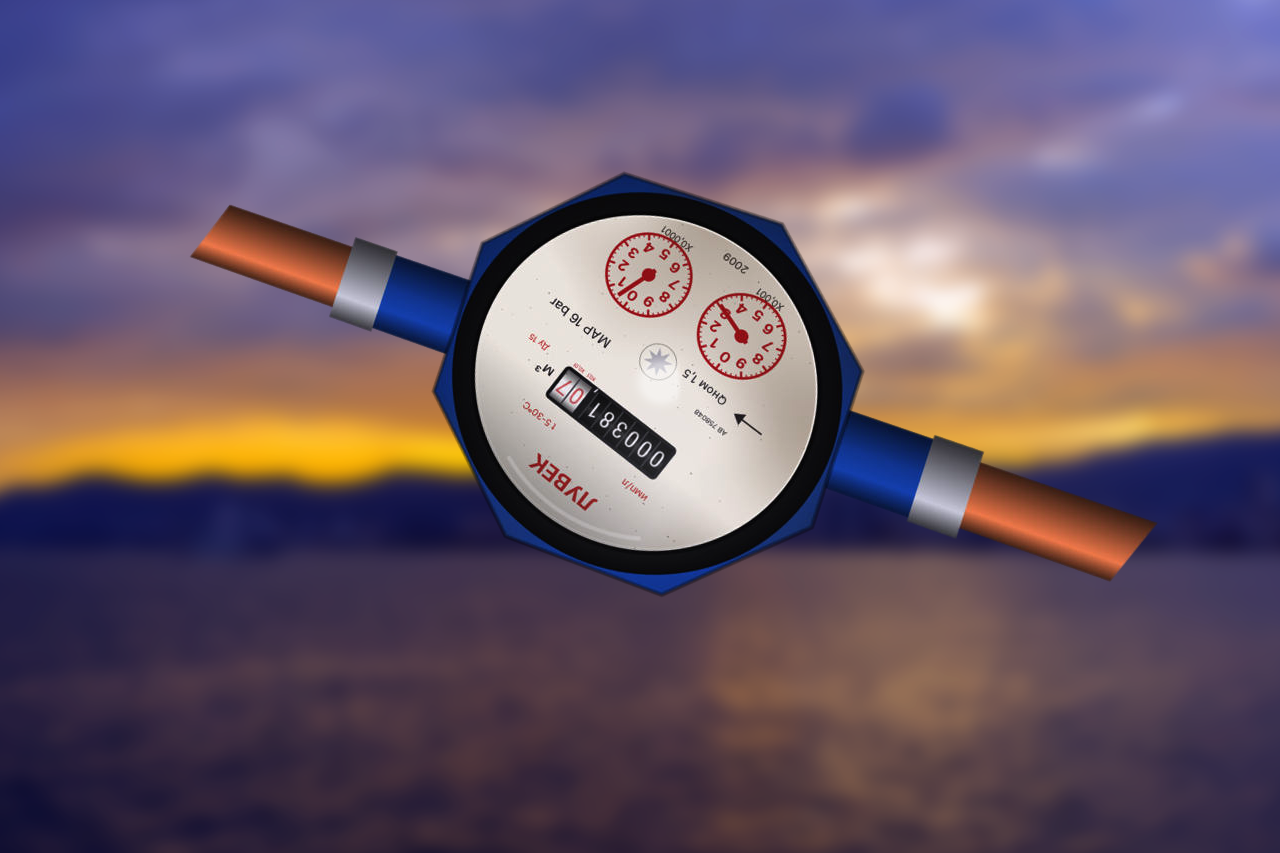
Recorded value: **381.0730** m³
